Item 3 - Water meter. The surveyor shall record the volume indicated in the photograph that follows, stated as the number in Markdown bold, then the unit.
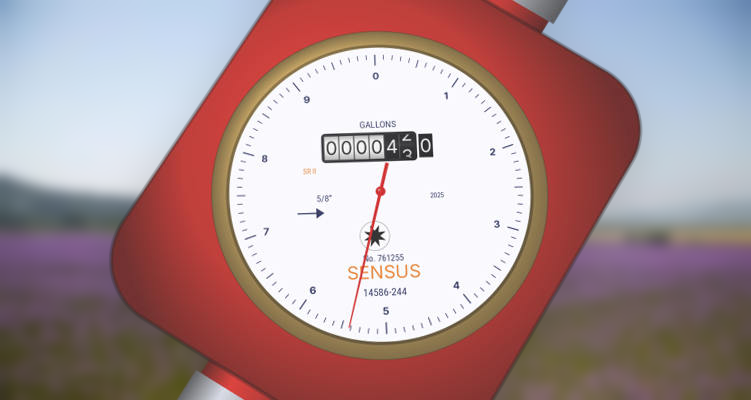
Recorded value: **425.4** gal
